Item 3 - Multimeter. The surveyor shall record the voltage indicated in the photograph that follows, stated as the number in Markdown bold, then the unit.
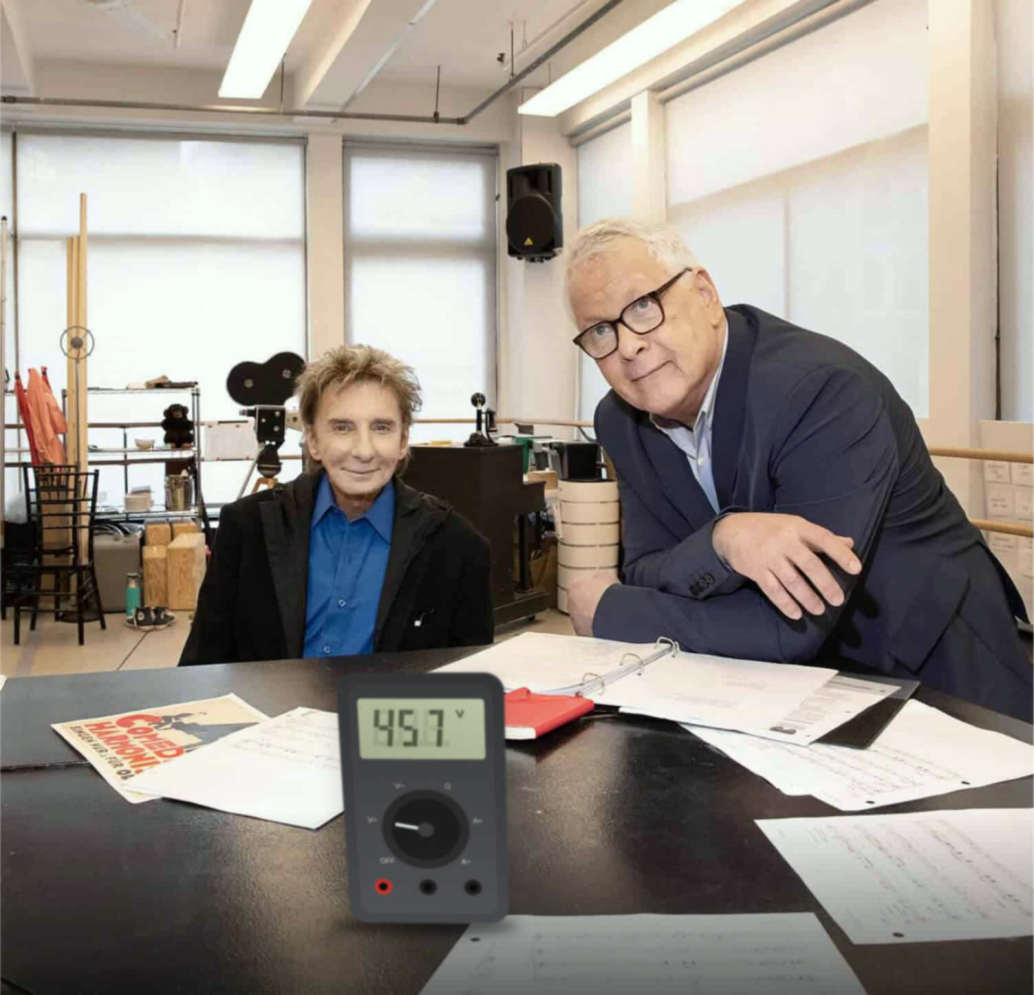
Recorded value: **457** V
